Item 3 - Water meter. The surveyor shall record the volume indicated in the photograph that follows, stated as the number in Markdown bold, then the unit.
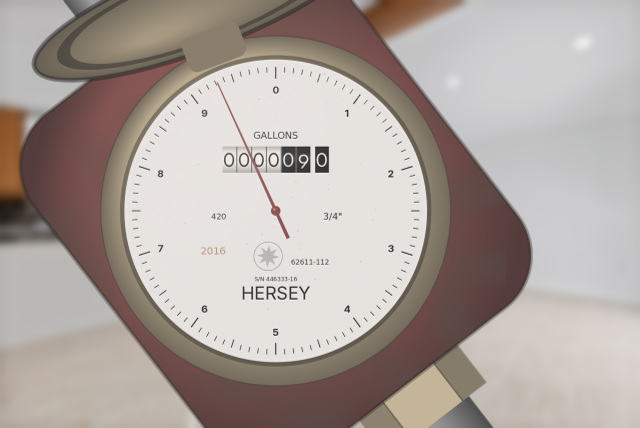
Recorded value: **89.3** gal
